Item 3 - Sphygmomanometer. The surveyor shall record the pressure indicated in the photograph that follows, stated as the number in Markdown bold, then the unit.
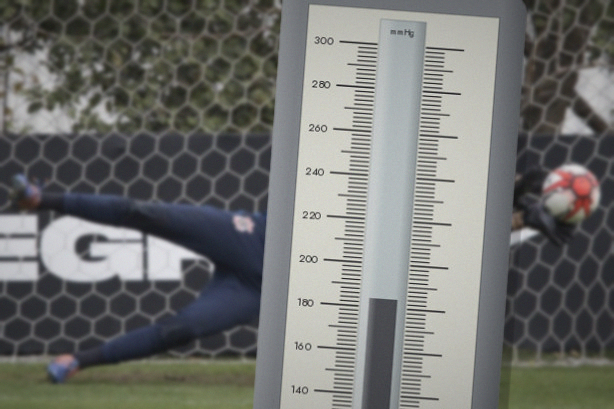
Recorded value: **184** mmHg
